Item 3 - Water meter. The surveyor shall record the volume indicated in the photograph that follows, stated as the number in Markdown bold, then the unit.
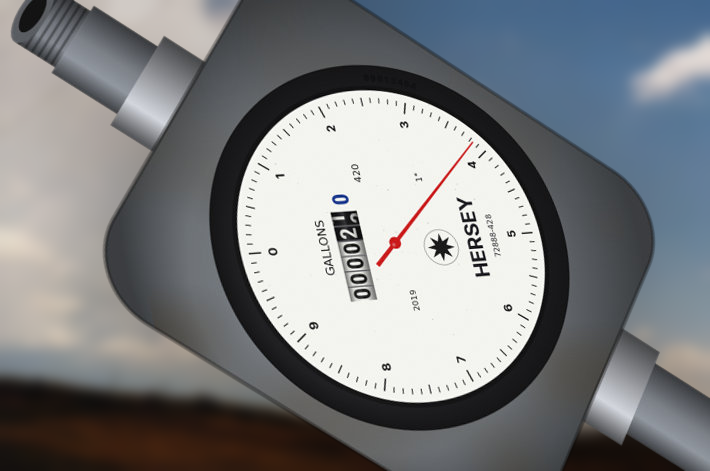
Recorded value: **213.8** gal
